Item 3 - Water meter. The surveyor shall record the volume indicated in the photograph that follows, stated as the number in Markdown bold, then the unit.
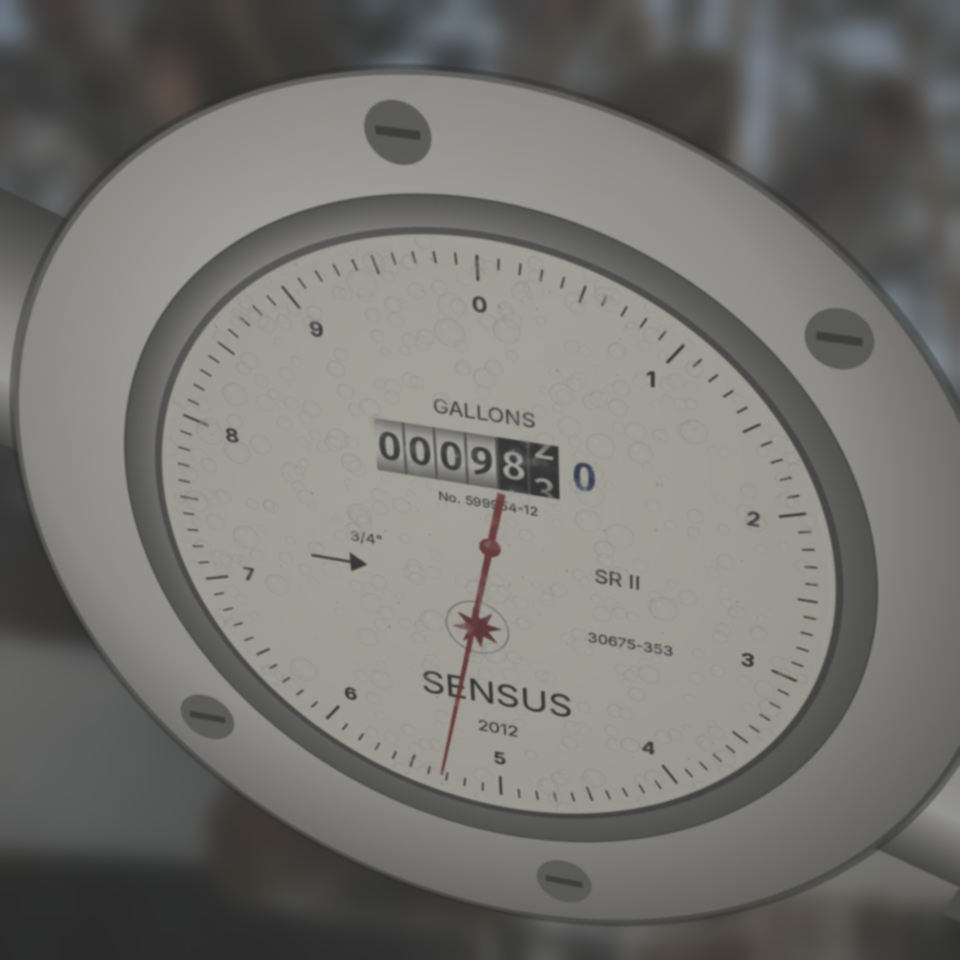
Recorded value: **9825.3** gal
